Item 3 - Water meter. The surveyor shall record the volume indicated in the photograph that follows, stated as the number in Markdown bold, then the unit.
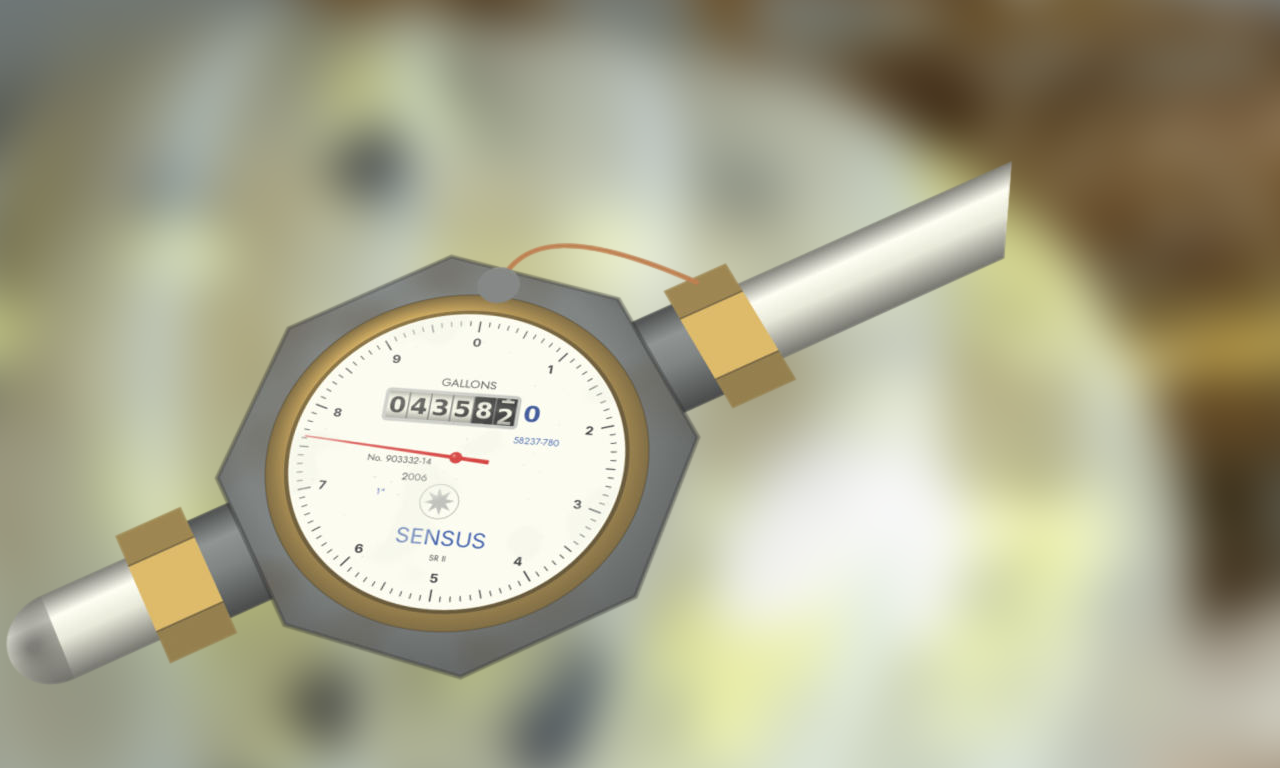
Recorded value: **435817.6** gal
